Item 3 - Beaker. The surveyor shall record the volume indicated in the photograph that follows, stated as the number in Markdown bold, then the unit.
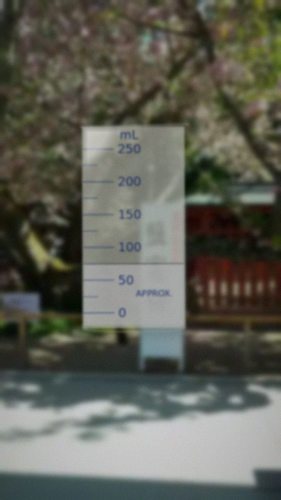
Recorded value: **75** mL
